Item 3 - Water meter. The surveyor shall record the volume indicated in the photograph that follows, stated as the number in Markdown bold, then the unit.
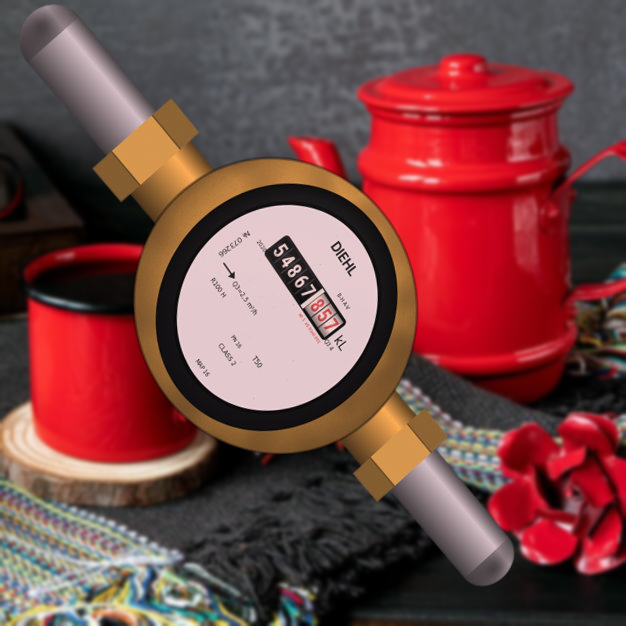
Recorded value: **54867.857** kL
